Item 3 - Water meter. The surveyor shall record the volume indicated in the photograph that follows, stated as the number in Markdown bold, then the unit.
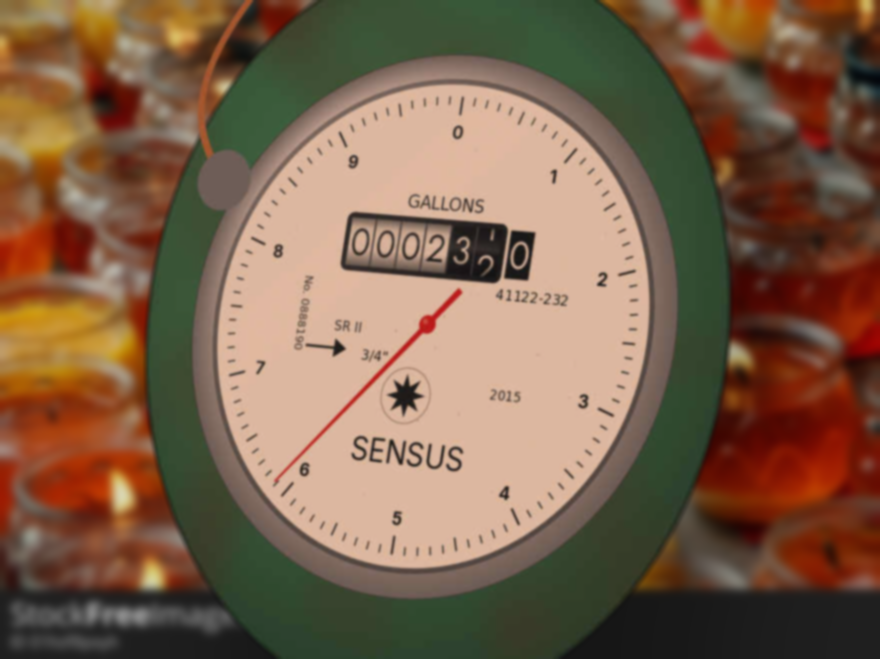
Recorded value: **2316.1** gal
